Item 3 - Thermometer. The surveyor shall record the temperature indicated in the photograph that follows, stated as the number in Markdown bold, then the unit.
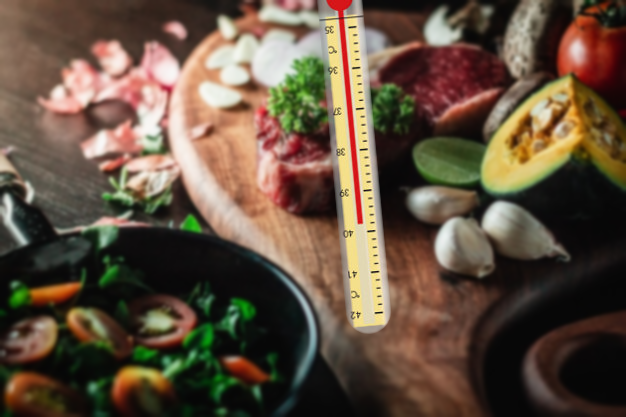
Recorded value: **39.8** °C
